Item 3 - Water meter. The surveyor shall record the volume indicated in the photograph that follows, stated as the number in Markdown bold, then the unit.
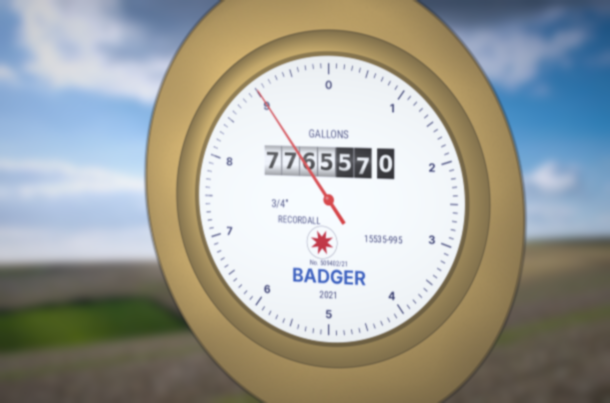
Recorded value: **7765569.0** gal
